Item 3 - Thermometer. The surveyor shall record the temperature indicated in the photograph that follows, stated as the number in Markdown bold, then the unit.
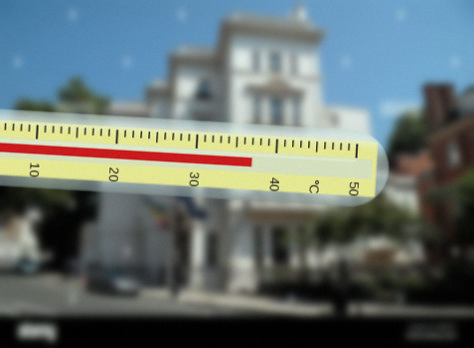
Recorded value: **37** °C
